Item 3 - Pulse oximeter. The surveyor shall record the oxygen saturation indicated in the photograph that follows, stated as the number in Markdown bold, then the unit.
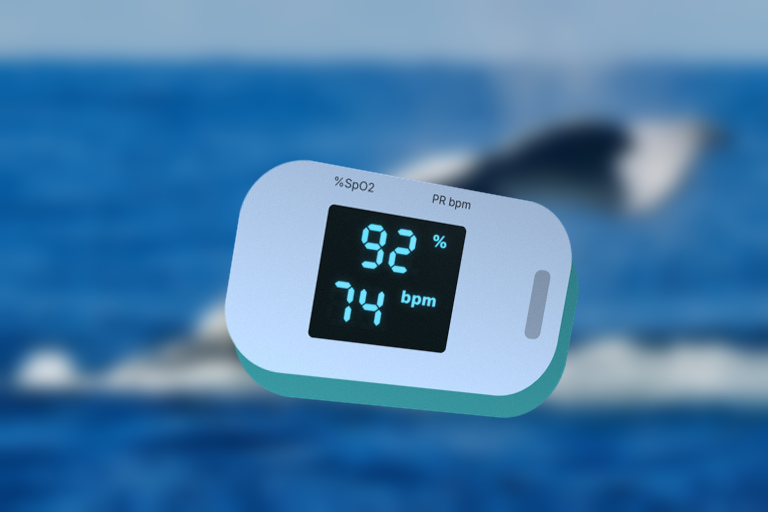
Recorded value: **92** %
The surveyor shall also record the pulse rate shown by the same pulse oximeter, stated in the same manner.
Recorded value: **74** bpm
